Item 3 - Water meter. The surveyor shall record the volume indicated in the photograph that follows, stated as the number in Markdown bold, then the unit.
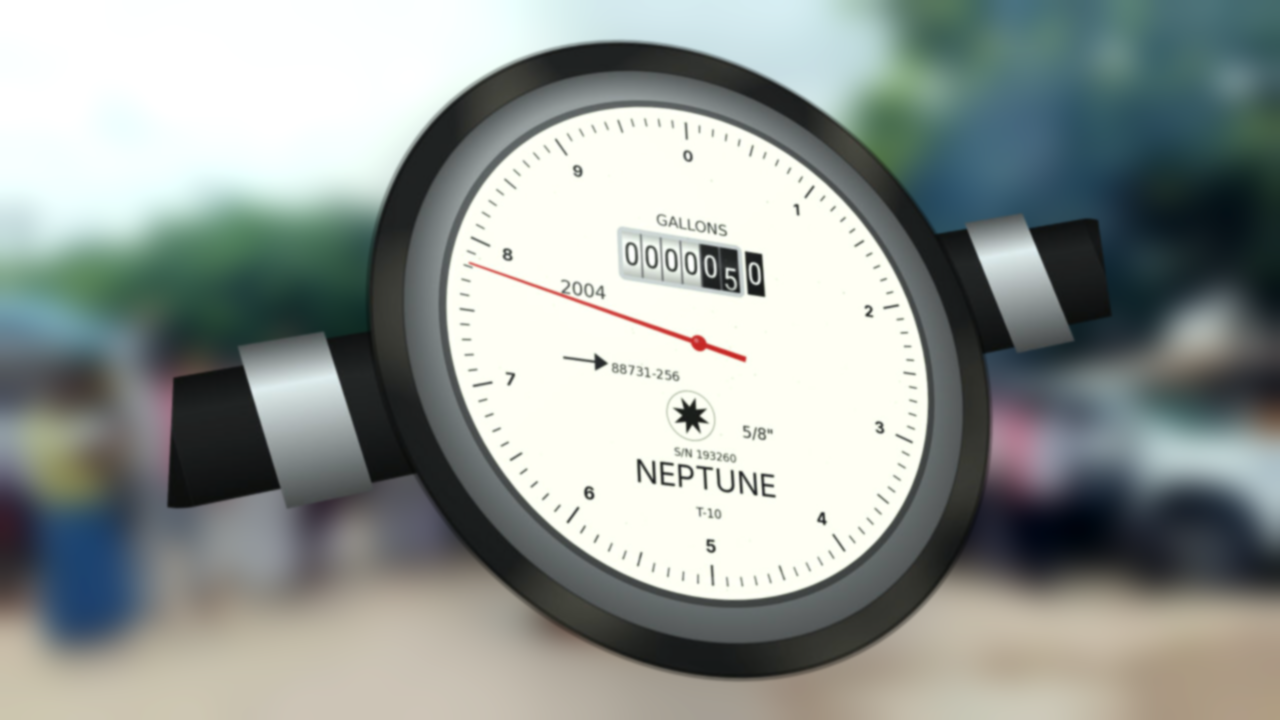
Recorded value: **47.8** gal
